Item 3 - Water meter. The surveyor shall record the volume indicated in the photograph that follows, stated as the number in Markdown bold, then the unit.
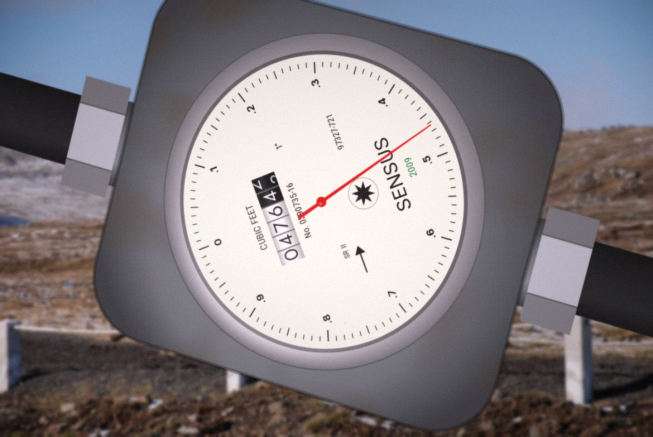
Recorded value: **47642.46** ft³
